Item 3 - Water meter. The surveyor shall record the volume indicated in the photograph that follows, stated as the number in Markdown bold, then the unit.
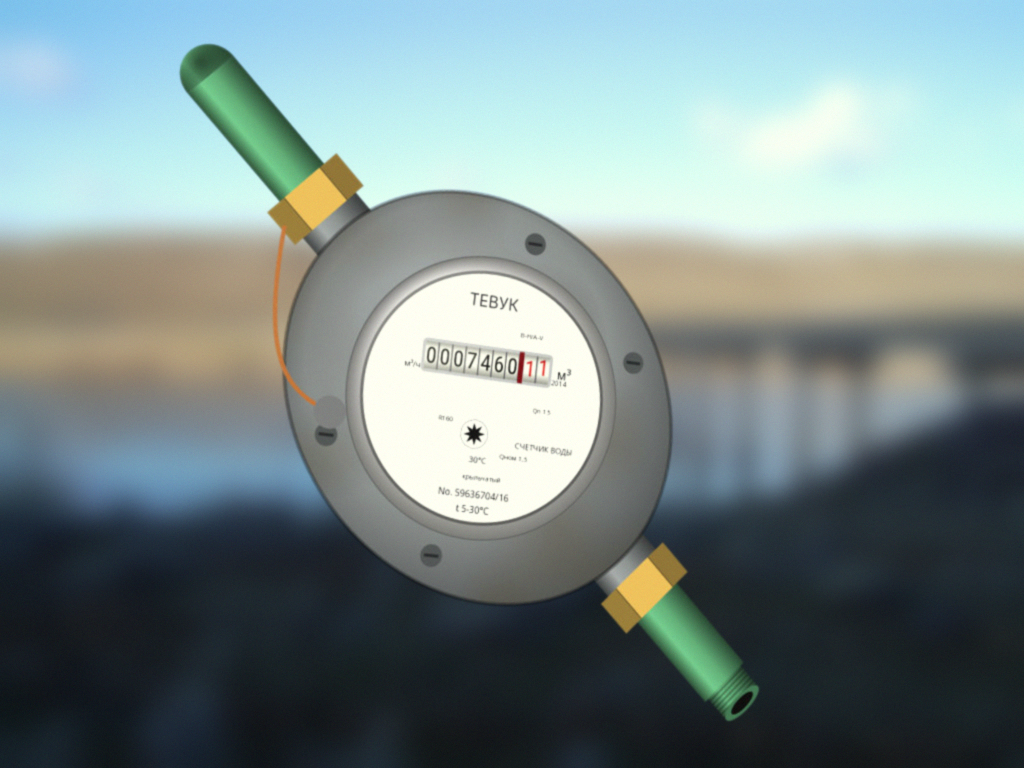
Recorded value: **7460.11** m³
